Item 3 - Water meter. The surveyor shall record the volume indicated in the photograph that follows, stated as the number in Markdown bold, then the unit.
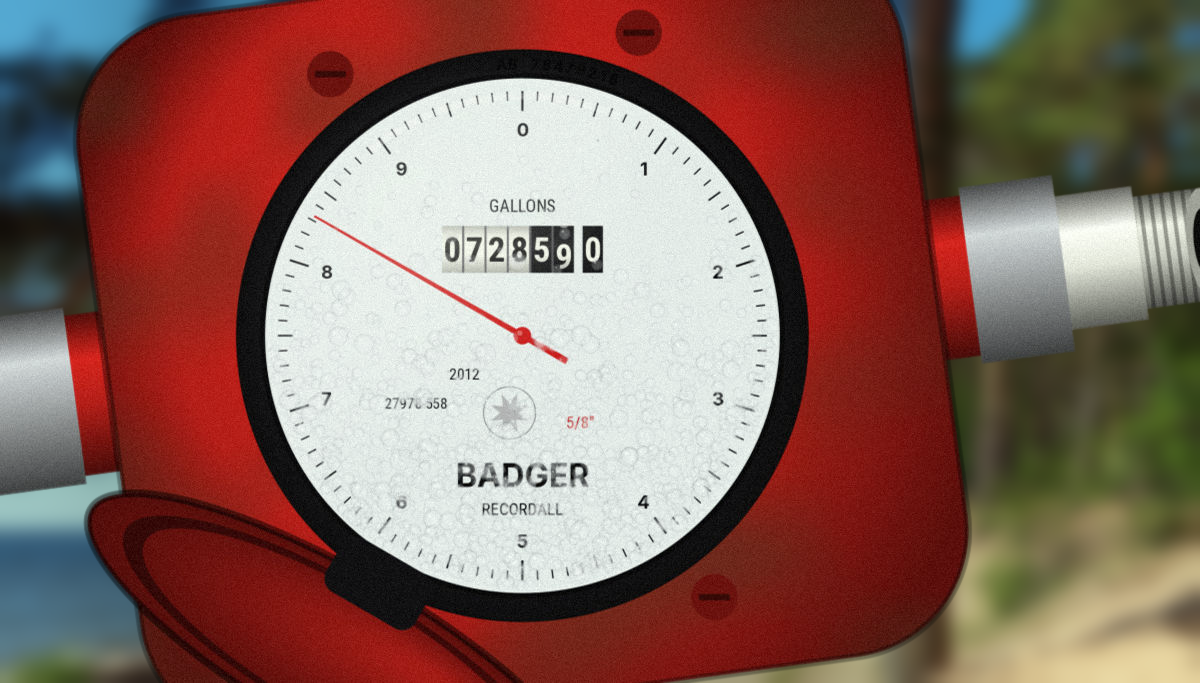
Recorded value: **728588.3** gal
